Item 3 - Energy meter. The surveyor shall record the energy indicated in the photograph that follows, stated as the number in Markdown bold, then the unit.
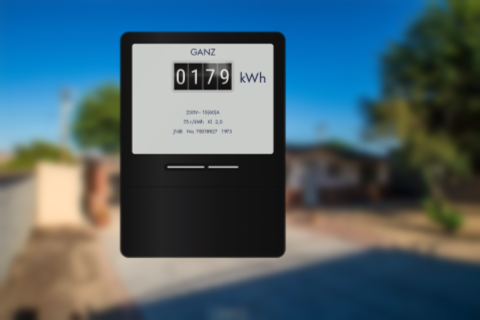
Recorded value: **179** kWh
